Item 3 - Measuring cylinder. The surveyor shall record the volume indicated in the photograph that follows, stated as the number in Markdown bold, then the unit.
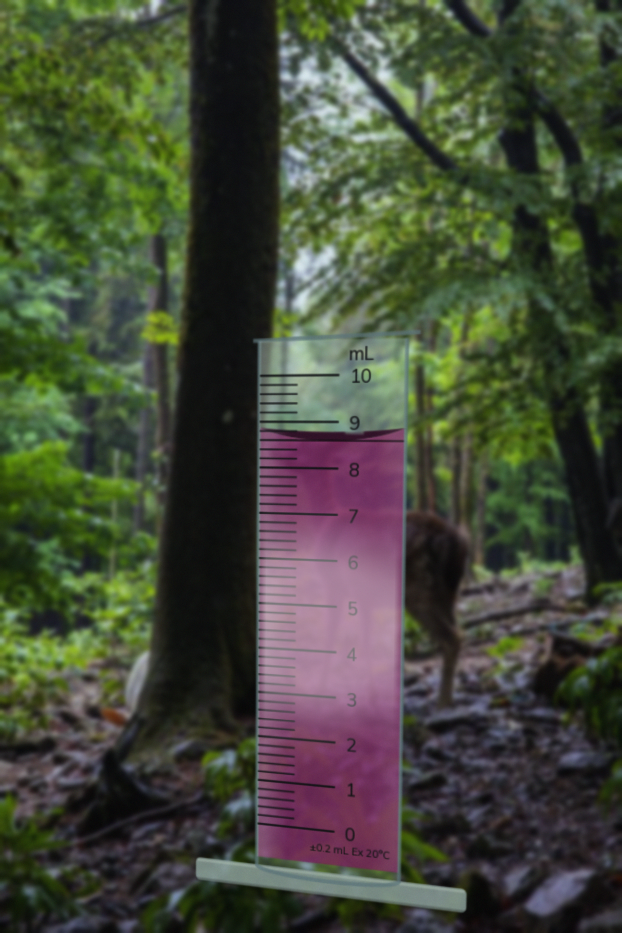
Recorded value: **8.6** mL
